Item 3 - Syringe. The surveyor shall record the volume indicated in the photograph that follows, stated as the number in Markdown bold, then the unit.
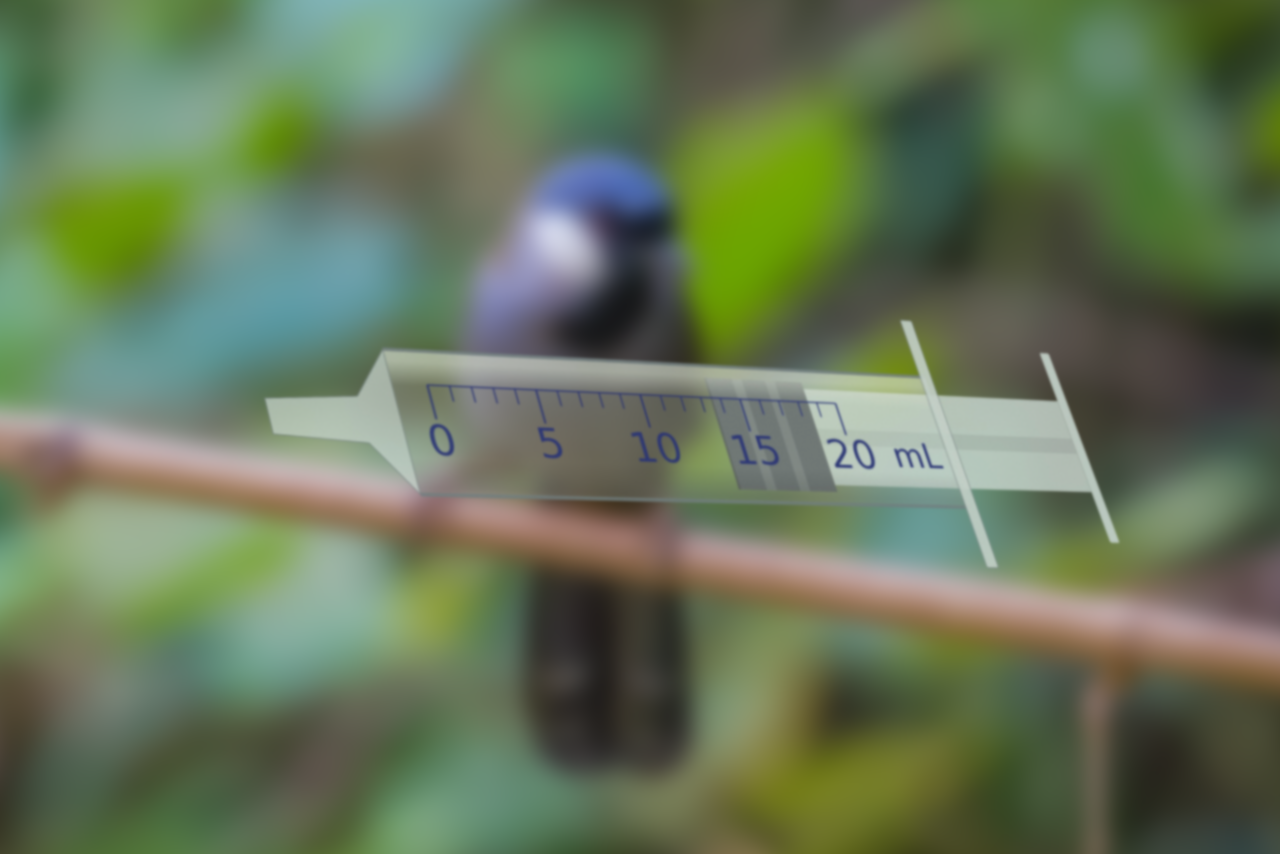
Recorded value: **13.5** mL
